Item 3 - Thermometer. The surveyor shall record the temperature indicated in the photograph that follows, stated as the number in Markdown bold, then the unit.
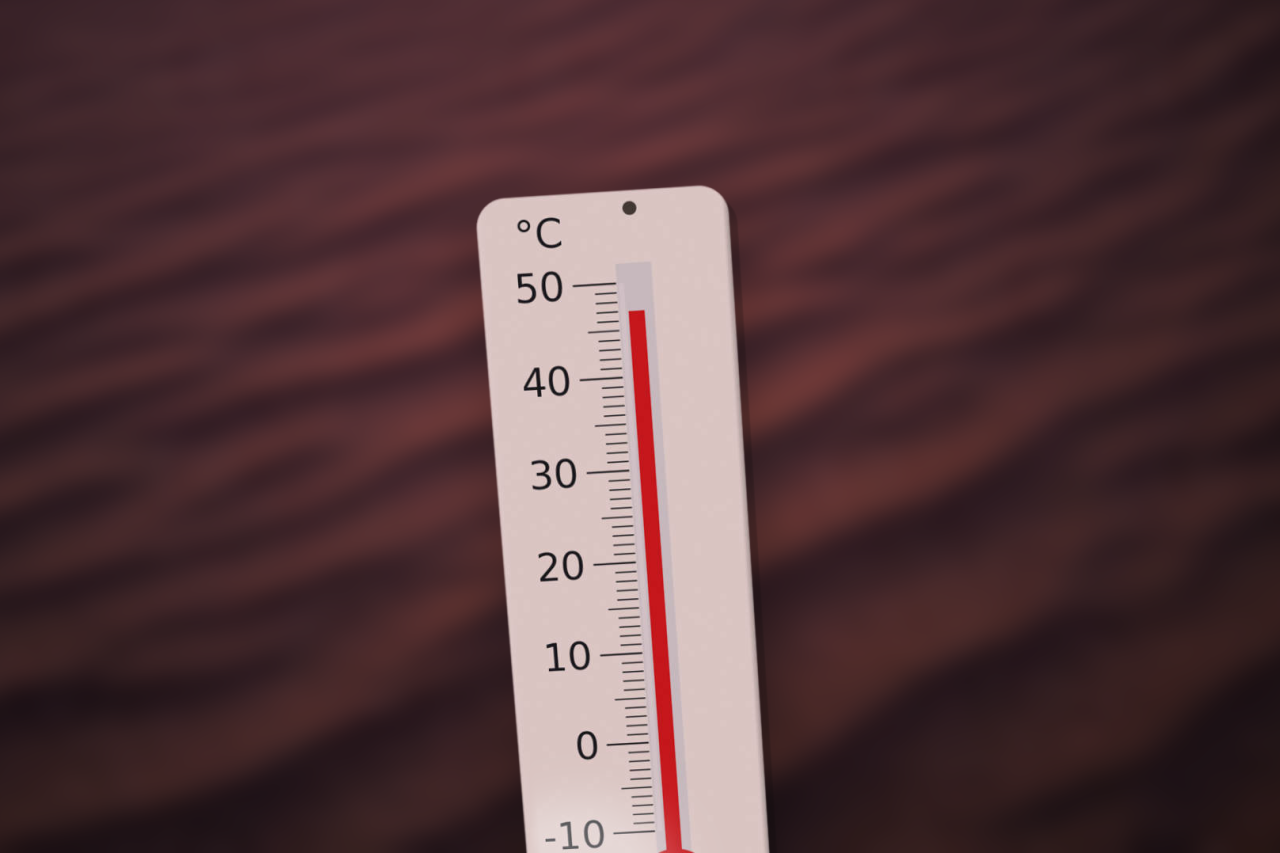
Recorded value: **47** °C
